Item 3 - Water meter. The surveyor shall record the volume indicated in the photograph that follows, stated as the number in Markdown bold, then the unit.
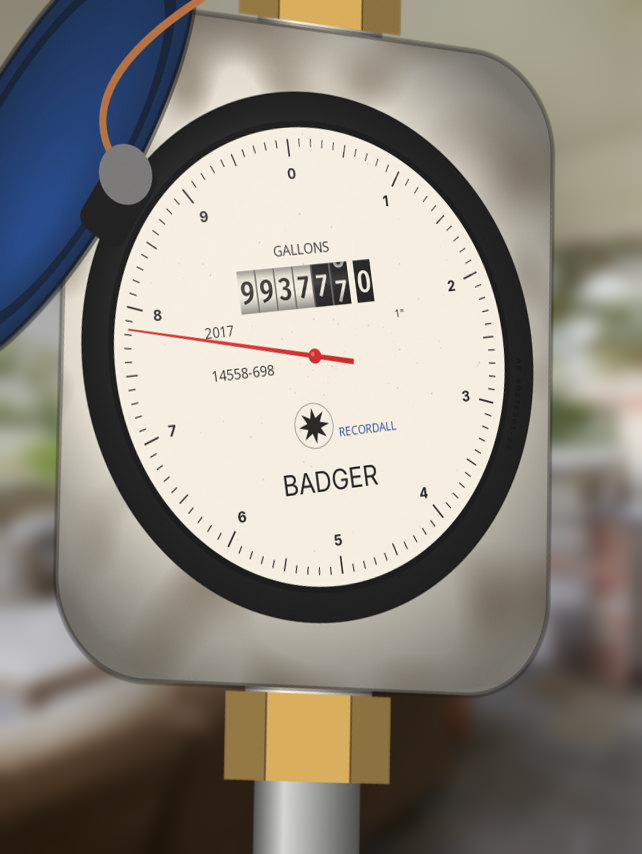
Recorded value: **9937767.8** gal
